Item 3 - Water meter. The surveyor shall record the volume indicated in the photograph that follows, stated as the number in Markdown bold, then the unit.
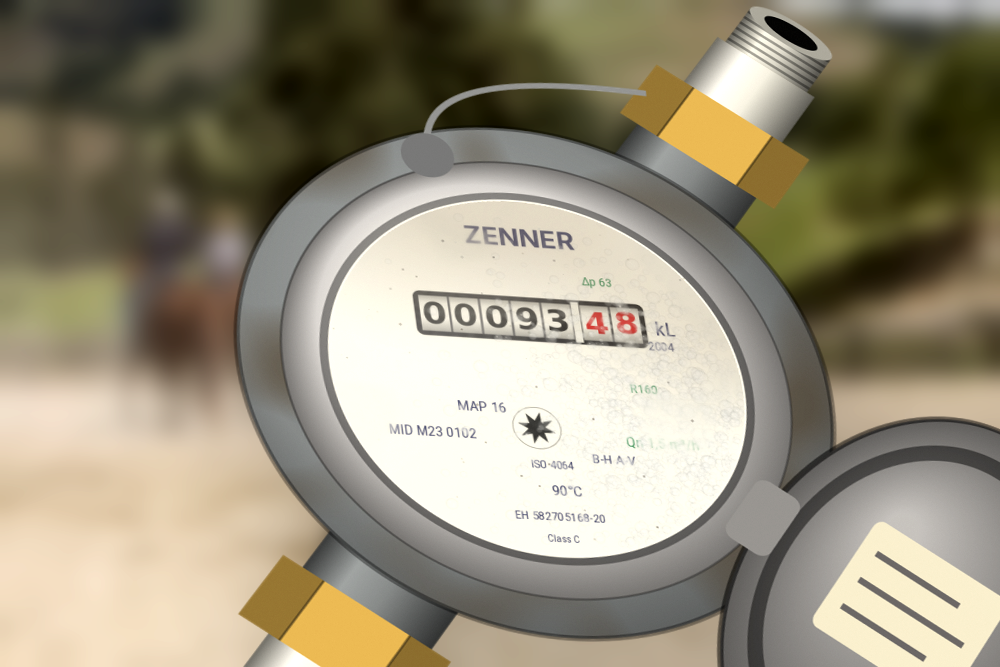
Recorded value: **93.48** kL
